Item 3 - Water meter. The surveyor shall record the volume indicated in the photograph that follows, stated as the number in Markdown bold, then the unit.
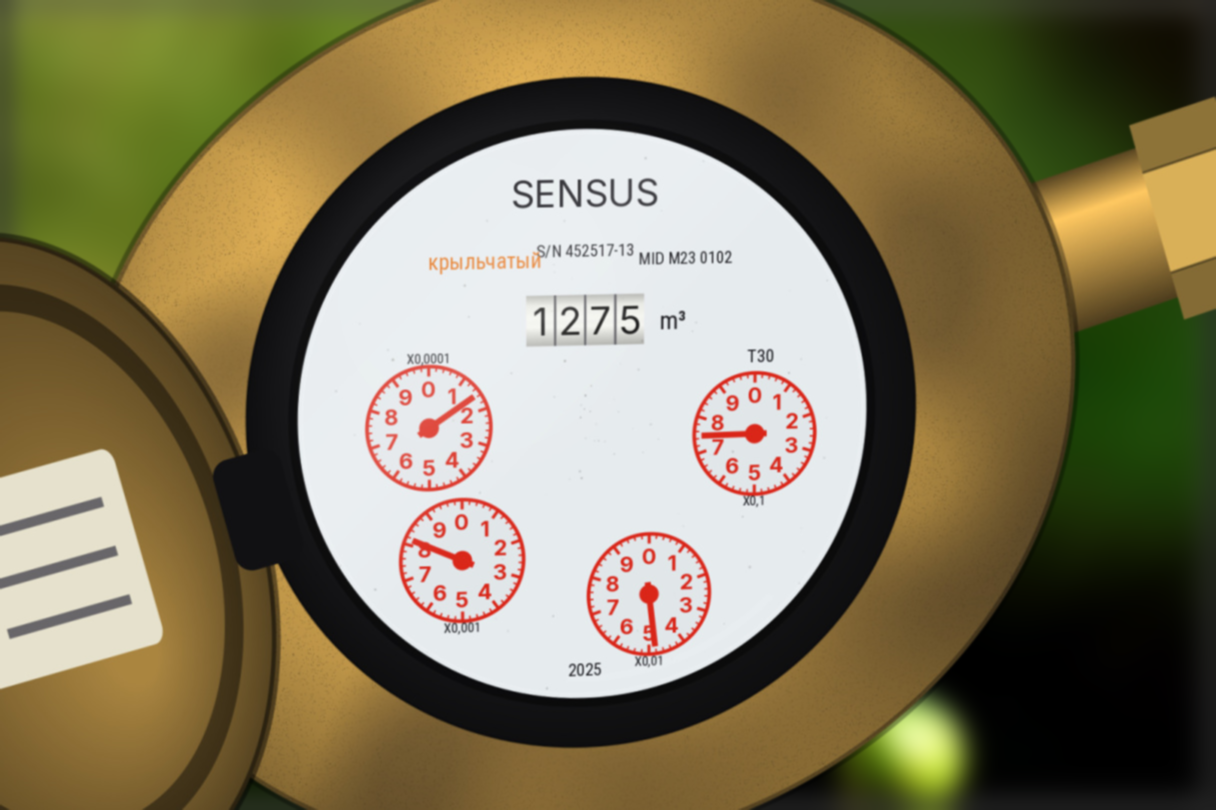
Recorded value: **1275.7481** m³
